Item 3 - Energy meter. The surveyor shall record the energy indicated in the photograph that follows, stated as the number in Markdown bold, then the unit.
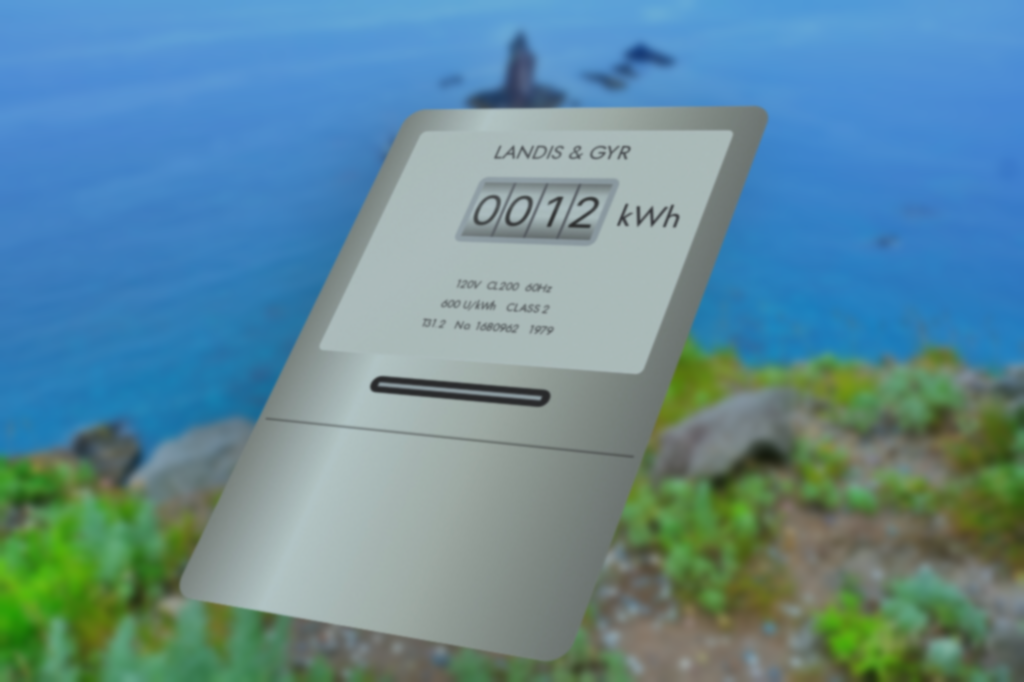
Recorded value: **12** kWh
